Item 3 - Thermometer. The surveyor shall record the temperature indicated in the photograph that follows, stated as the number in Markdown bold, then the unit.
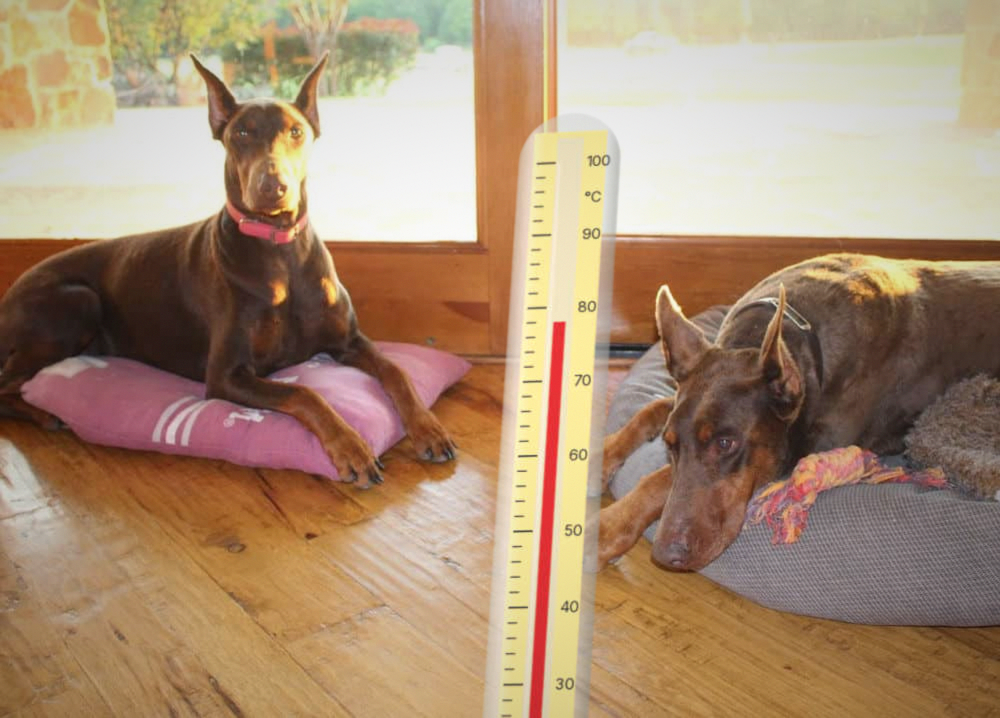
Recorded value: **78** °C
